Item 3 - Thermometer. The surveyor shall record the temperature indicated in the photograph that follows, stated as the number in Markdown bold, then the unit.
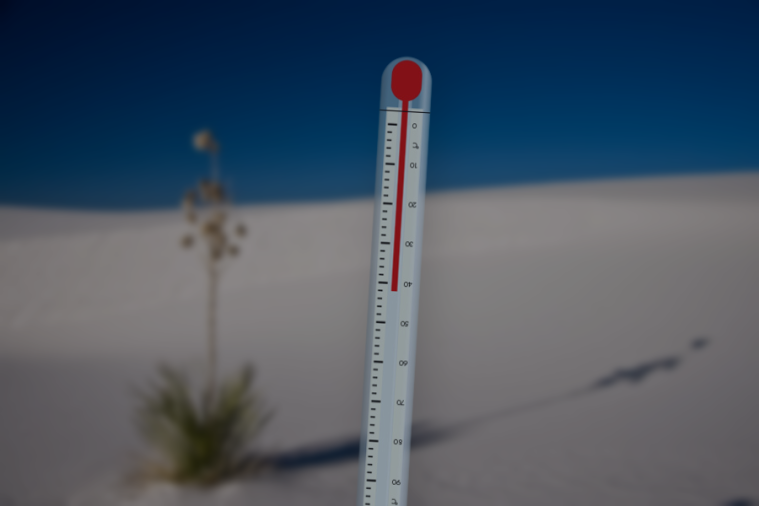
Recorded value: **42** °C
